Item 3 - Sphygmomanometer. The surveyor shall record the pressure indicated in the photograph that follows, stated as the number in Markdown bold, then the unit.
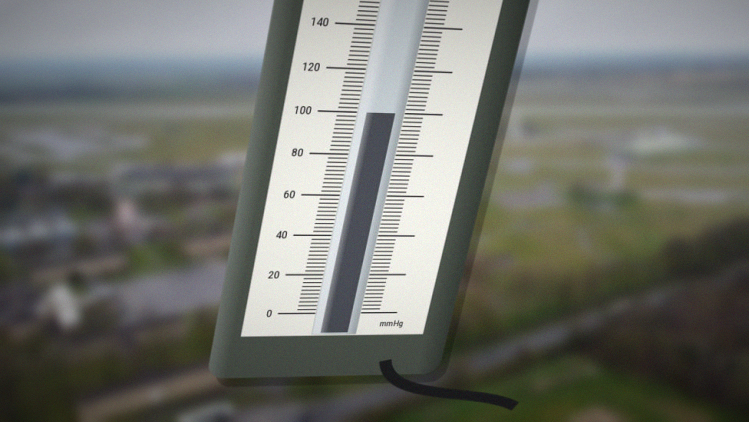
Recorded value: **100** mmHg
